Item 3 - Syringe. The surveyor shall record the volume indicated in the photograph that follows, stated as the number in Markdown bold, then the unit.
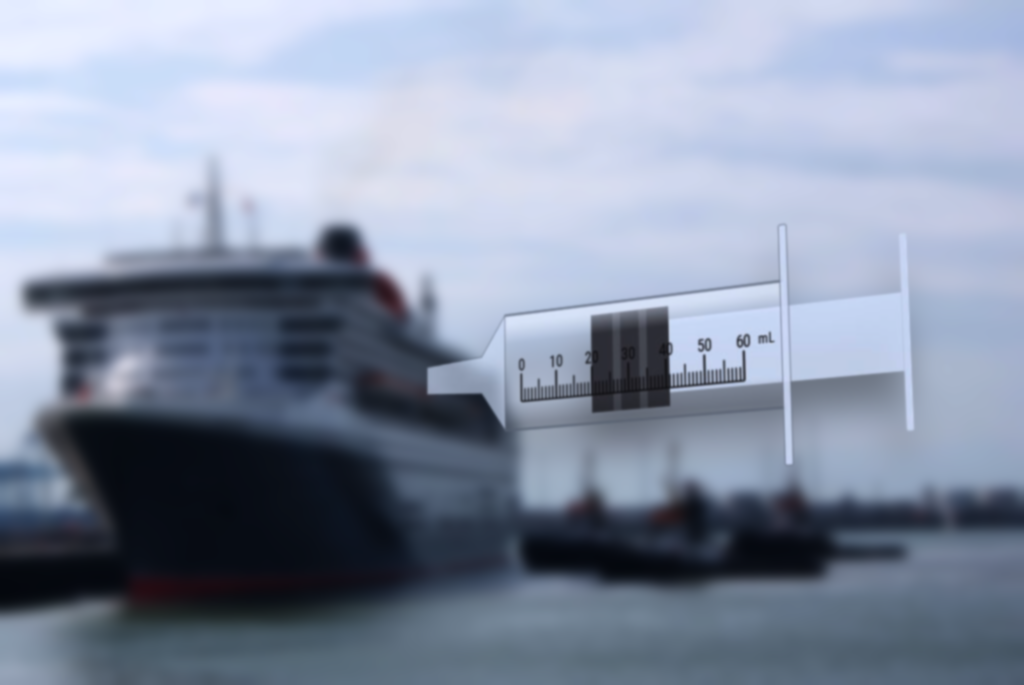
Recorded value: **20** mL
